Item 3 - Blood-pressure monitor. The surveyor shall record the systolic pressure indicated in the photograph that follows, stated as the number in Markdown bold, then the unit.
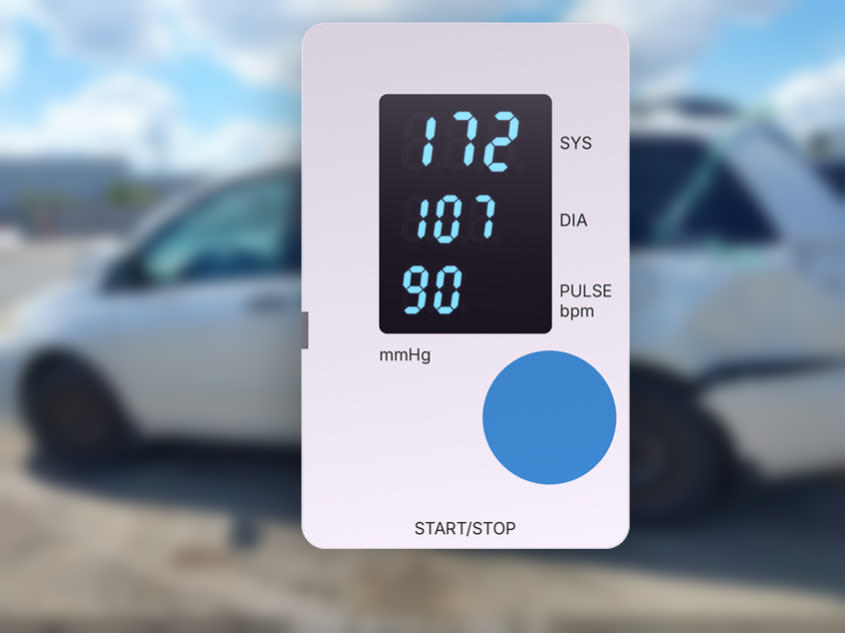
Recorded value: **172** mmHg
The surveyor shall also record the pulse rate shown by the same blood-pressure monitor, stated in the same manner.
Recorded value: **90** bpm
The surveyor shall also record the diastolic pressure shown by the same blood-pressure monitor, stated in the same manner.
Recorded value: **107** mmHg
